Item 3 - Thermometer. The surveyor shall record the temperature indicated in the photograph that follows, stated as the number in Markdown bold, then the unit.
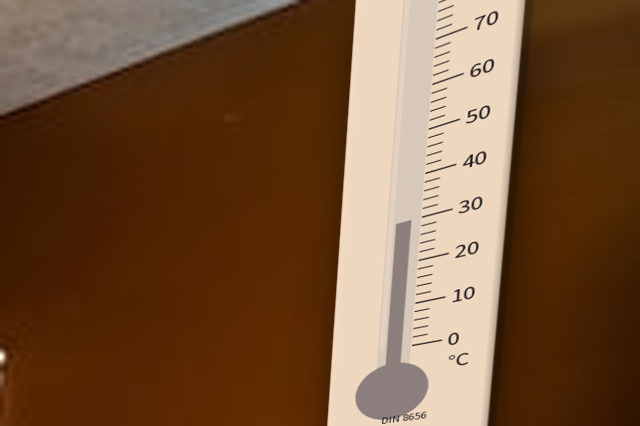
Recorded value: **30** °C
